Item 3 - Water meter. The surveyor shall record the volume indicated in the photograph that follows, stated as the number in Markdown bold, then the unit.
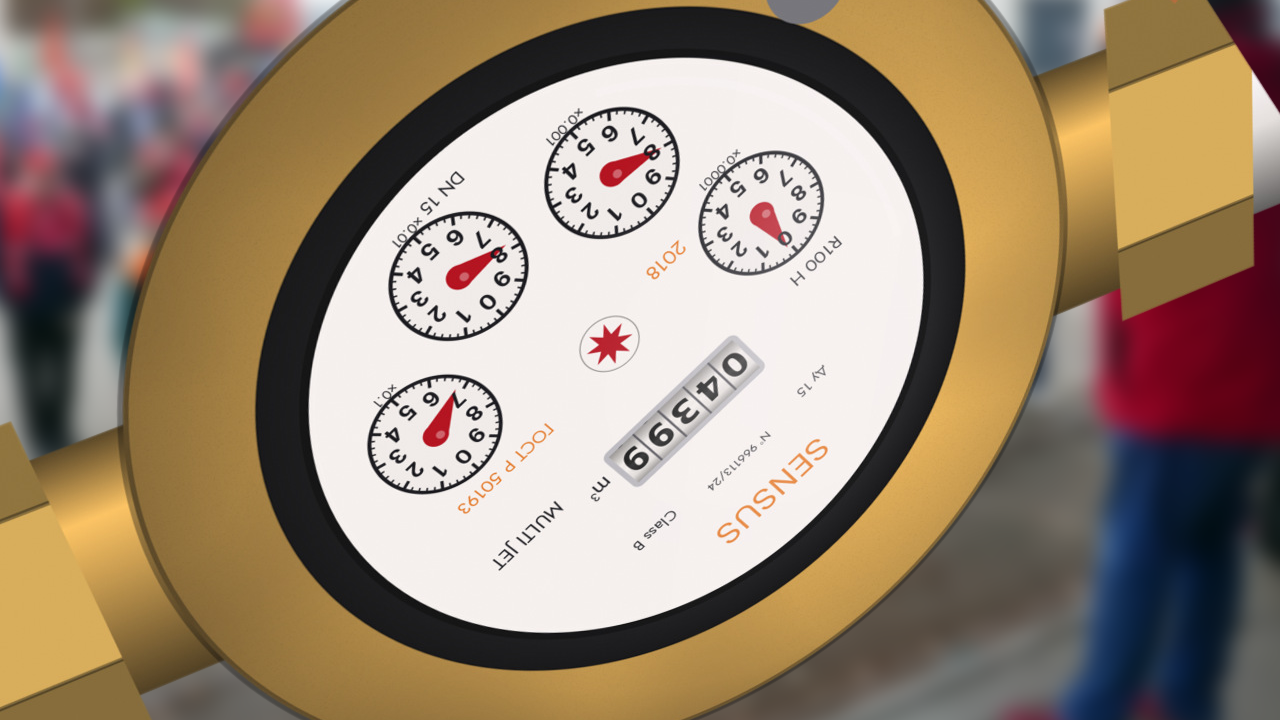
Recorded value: **4399.6780** m³
